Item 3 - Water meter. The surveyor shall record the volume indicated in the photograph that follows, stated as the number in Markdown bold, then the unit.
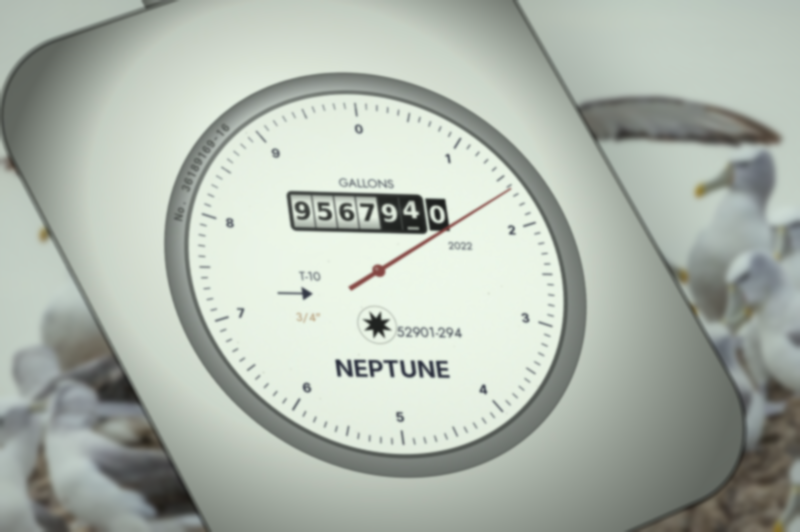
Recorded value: **9567941.6** gal
